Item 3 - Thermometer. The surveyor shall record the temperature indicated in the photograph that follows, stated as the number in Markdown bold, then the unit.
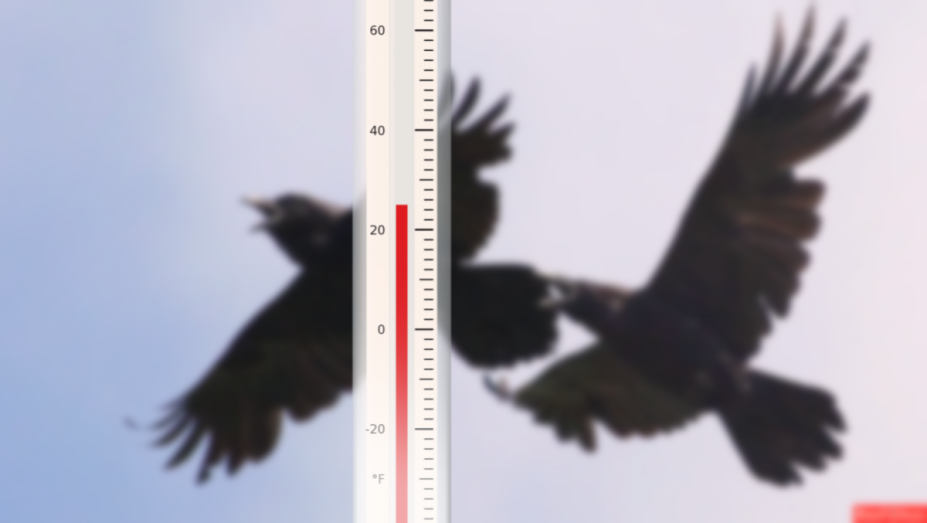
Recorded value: **25** °F
